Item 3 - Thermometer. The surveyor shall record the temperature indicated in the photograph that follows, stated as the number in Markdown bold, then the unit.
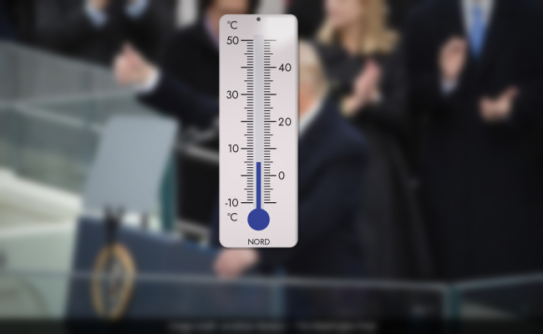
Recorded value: **5** °C
